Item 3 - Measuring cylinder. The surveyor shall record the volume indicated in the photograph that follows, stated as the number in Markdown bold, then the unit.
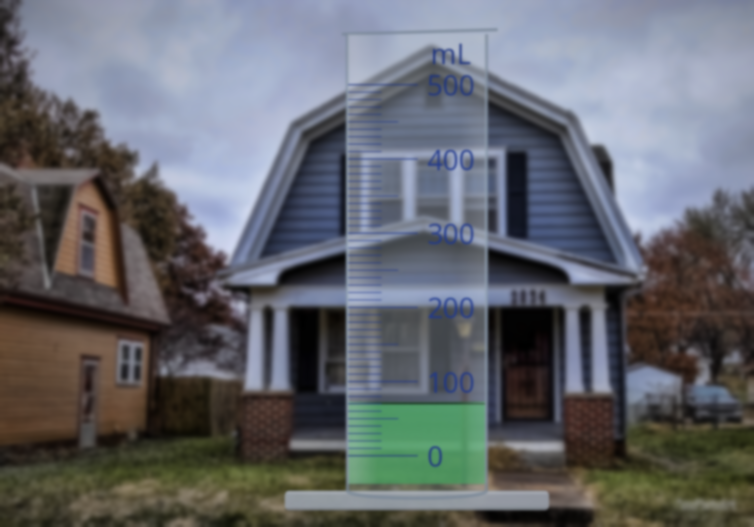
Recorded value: **70** mL
